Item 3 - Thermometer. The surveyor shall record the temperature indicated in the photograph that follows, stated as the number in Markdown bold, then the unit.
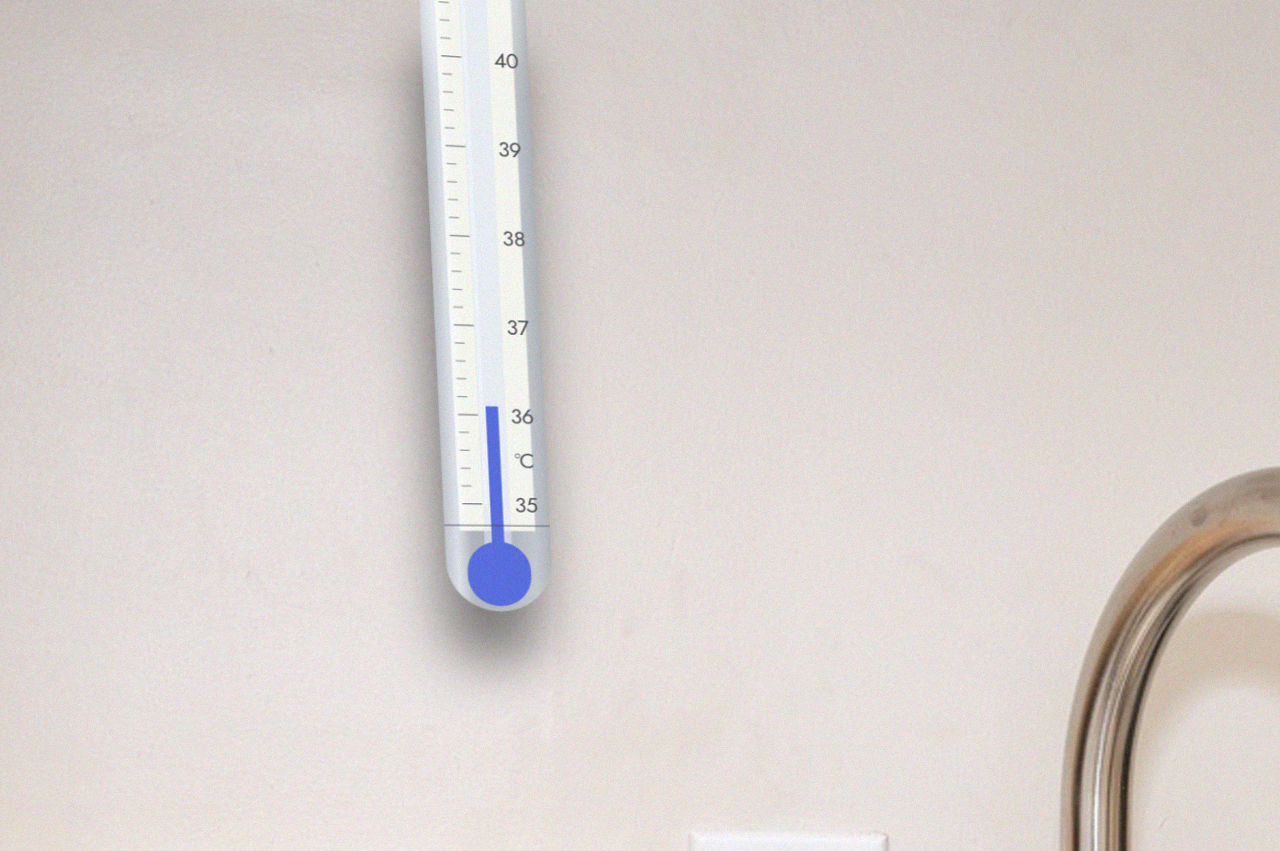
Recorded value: **36.1** °C
